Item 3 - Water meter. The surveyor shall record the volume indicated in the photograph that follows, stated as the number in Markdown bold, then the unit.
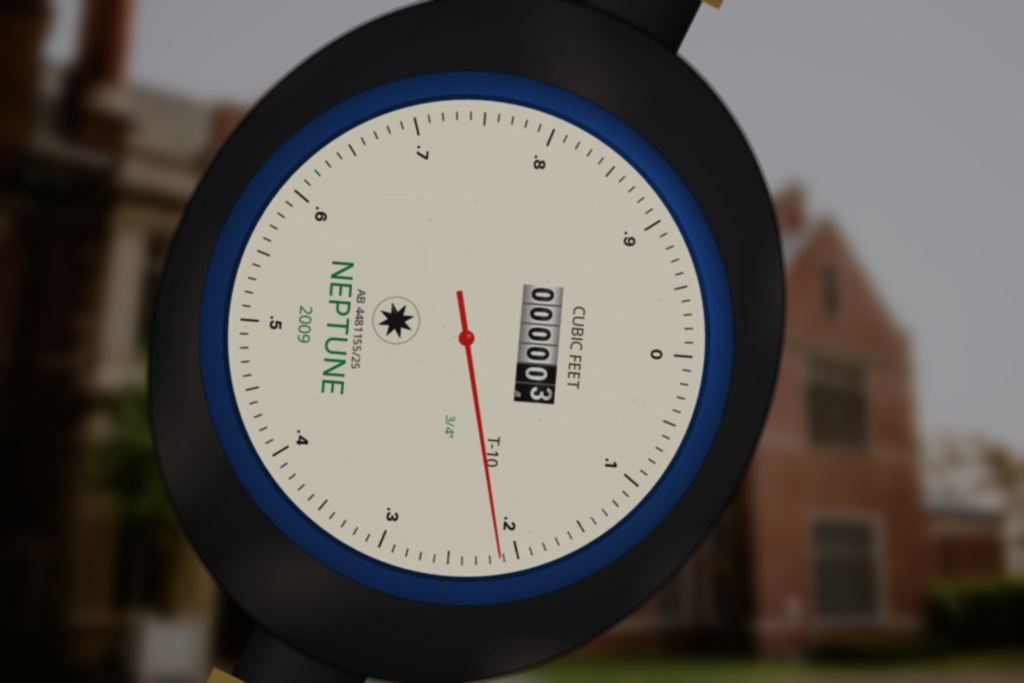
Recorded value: **3.21** ft³
